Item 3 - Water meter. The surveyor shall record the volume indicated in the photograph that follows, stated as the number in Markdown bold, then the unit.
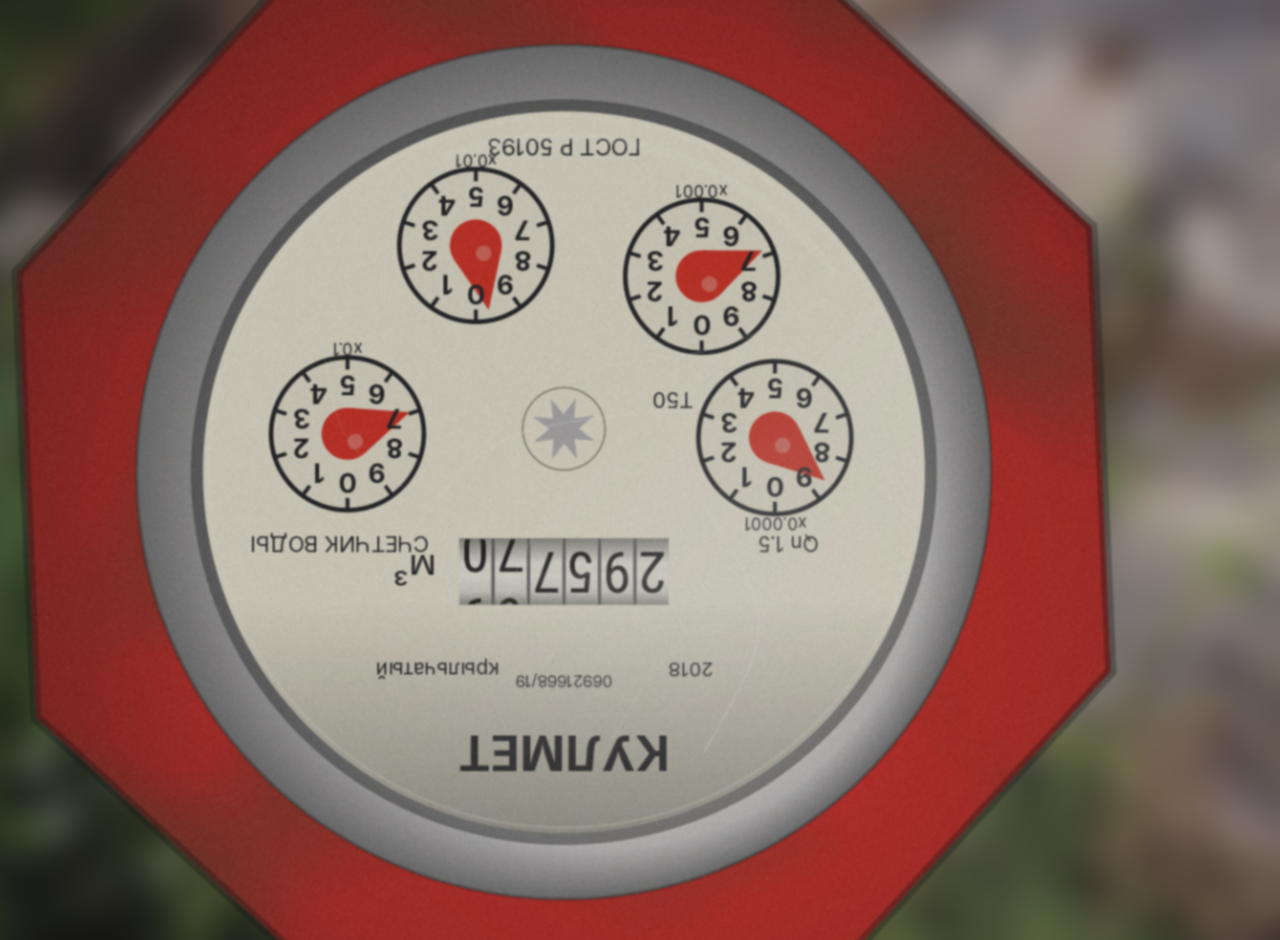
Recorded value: **295769.6968** m³
